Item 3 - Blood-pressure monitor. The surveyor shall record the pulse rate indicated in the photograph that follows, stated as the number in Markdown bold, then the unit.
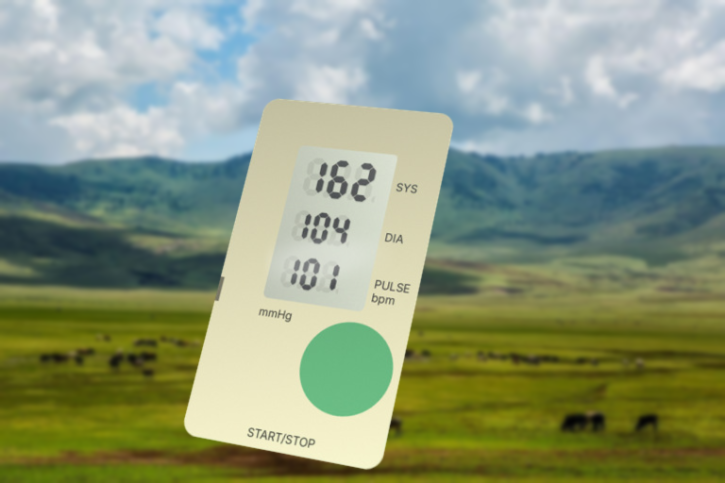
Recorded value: **101** bpm
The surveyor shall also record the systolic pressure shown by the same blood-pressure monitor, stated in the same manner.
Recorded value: **162** mmHg
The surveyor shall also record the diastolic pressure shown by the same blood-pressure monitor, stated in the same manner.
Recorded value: **104** mmHg
